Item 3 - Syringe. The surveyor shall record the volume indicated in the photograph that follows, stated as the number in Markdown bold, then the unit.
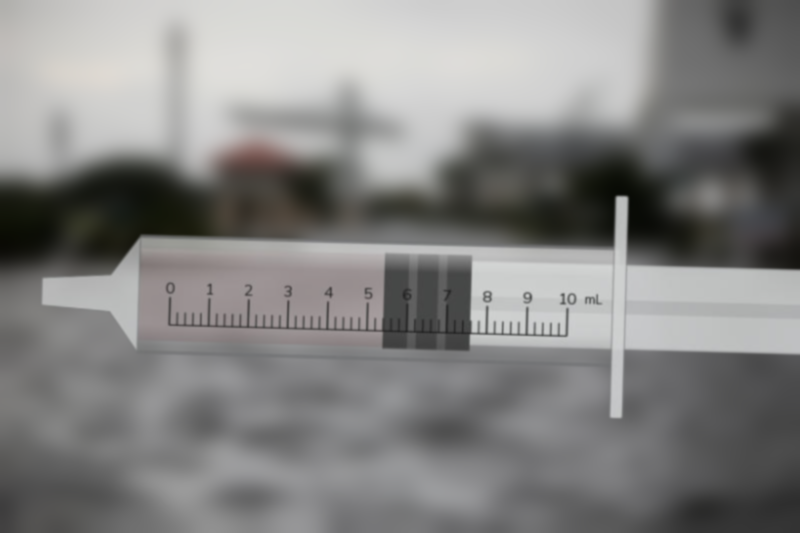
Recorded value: **5.4** mL
